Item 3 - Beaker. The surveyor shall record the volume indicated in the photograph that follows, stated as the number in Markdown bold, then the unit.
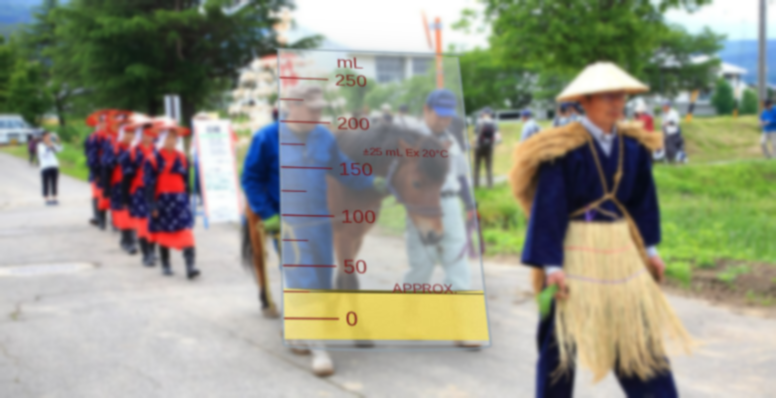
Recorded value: **25** mL
